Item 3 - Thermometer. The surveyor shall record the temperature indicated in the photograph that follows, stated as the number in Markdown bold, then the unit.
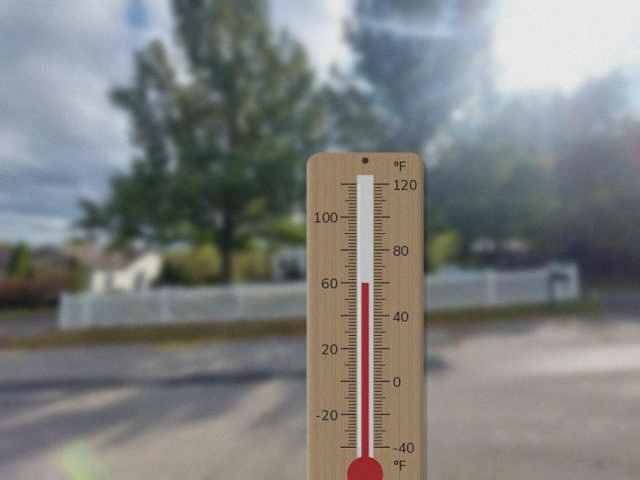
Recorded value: **60** °F
